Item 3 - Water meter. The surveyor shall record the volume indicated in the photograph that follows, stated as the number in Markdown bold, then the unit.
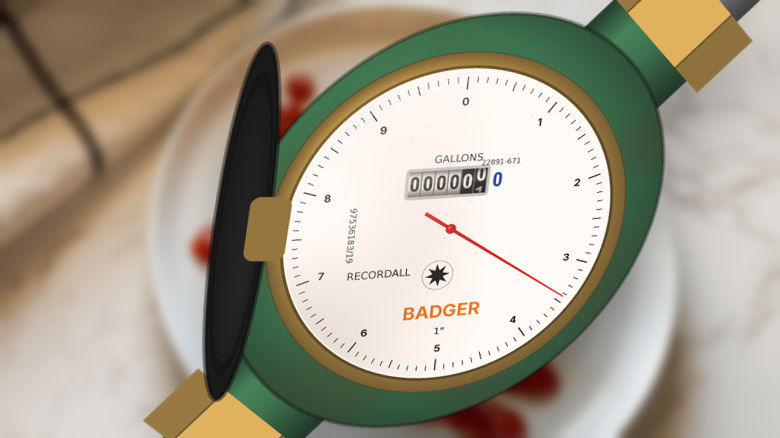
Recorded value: **3.4** gal
